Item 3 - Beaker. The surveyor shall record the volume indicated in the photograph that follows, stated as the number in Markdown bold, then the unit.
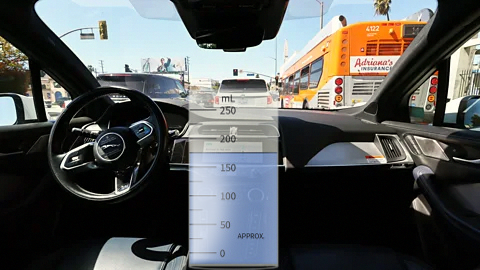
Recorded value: **175** mL
